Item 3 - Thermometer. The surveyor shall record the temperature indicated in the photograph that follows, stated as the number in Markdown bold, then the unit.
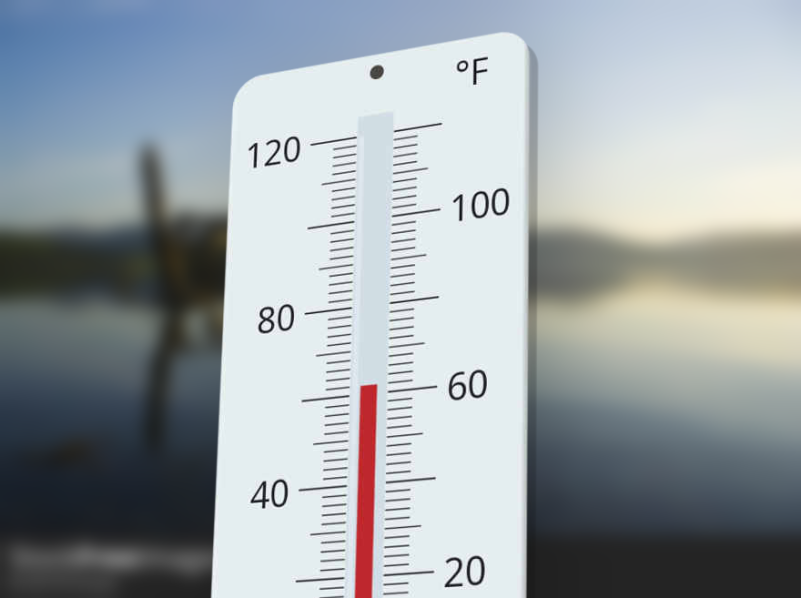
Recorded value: **62** °F
